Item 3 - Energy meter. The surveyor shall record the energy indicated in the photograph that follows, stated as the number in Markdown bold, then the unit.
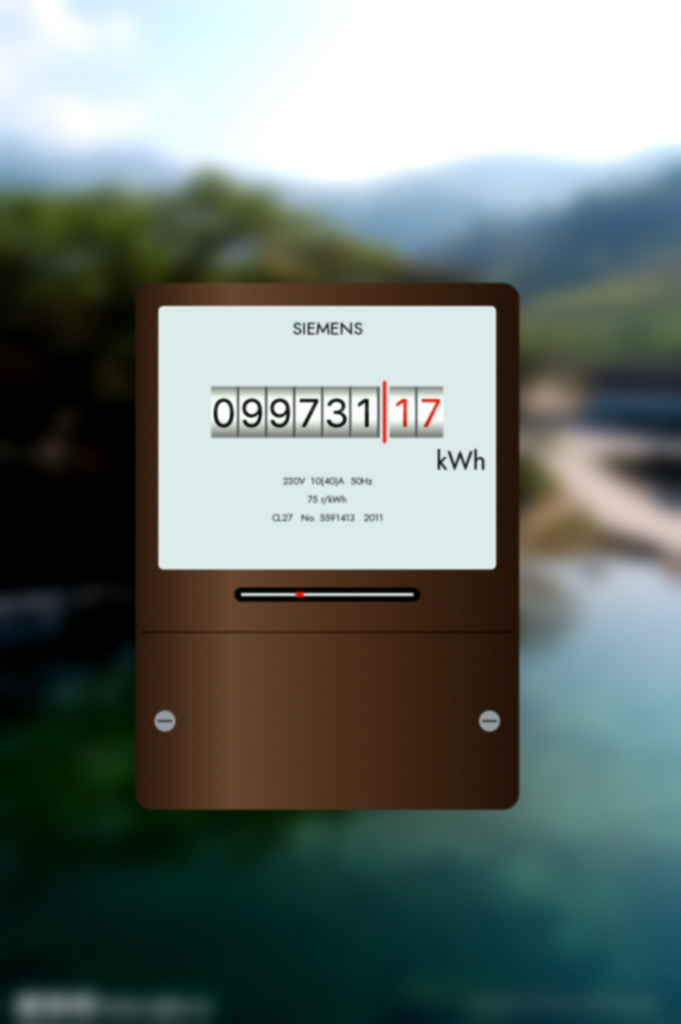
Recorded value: **99731.17** kWh
